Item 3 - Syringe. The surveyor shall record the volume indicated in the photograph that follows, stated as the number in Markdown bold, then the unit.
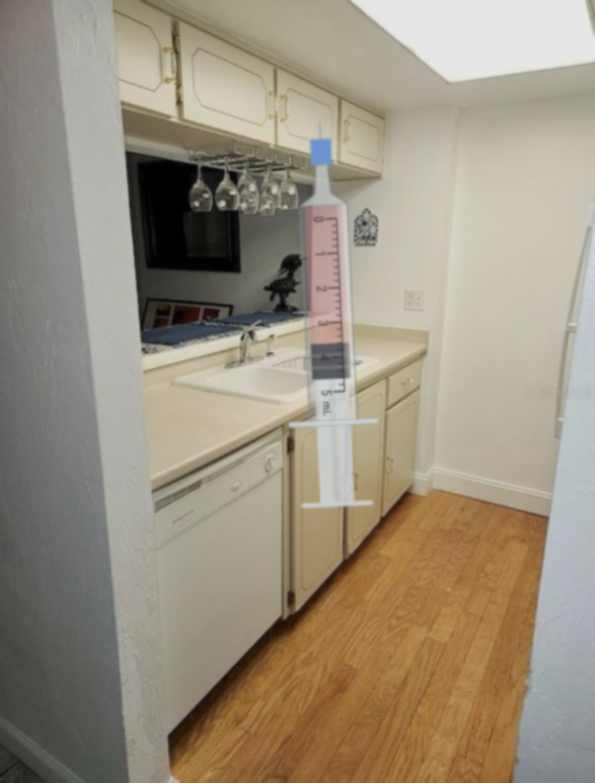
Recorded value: **3.6** mL
